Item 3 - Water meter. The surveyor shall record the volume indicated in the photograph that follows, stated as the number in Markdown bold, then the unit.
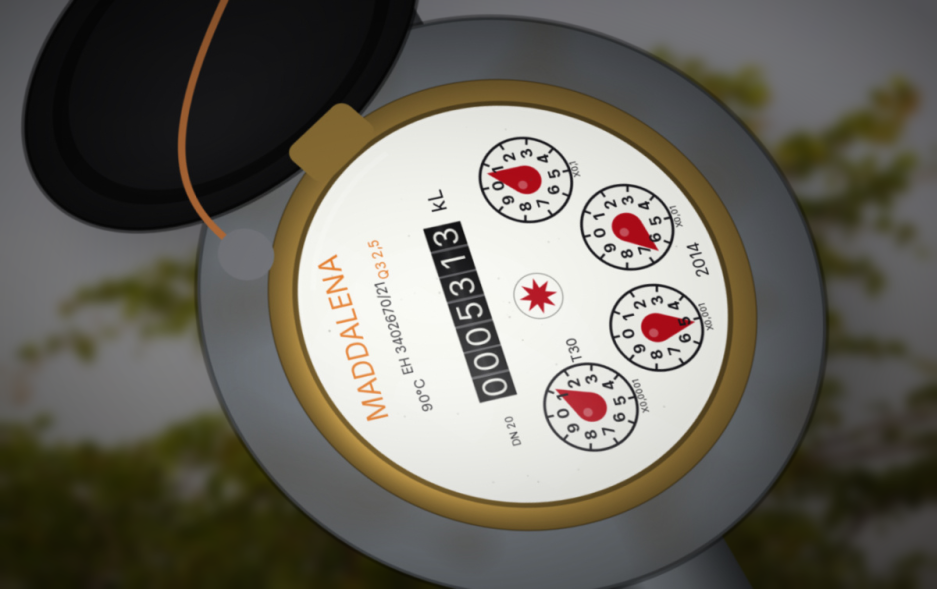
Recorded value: **5313.0651** kL
